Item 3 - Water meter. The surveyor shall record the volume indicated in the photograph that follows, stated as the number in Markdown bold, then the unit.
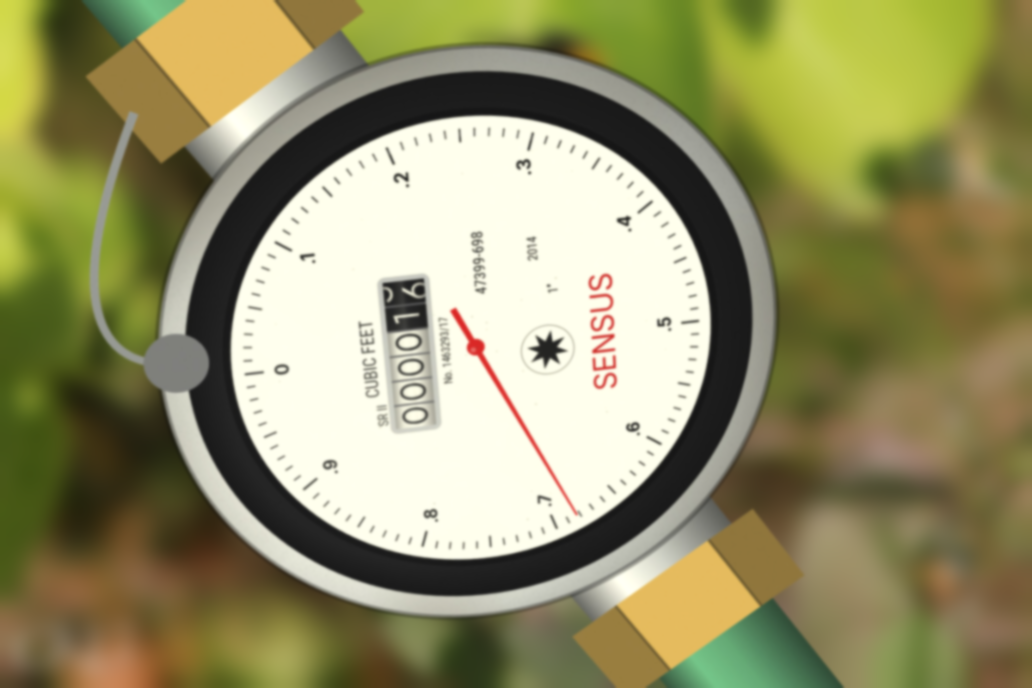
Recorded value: **15.68** ft³
